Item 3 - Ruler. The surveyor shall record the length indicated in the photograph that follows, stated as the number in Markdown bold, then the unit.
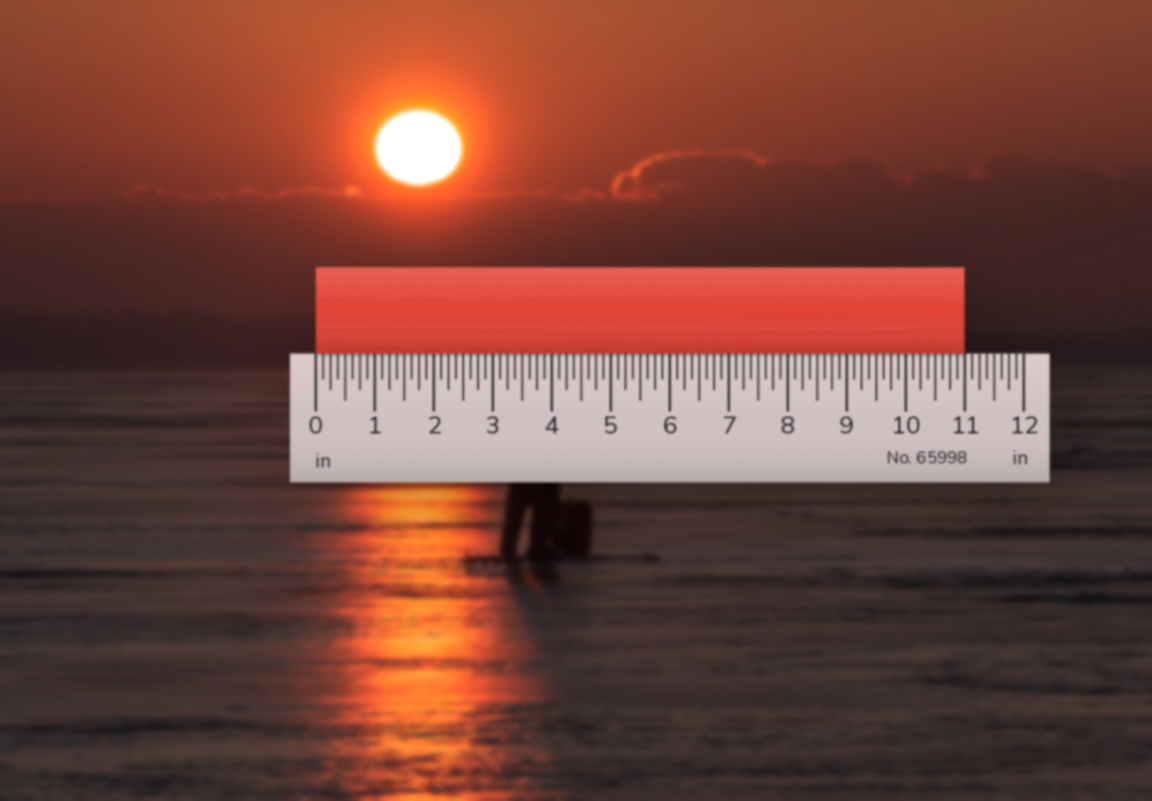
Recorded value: **11** in
